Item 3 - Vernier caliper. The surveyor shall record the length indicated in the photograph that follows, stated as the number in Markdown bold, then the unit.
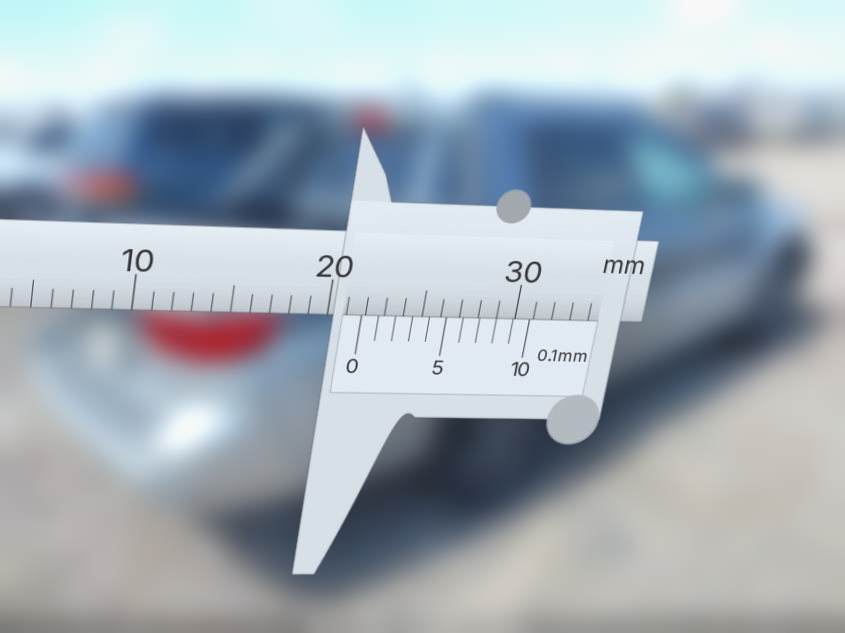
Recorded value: **21.8** mm
